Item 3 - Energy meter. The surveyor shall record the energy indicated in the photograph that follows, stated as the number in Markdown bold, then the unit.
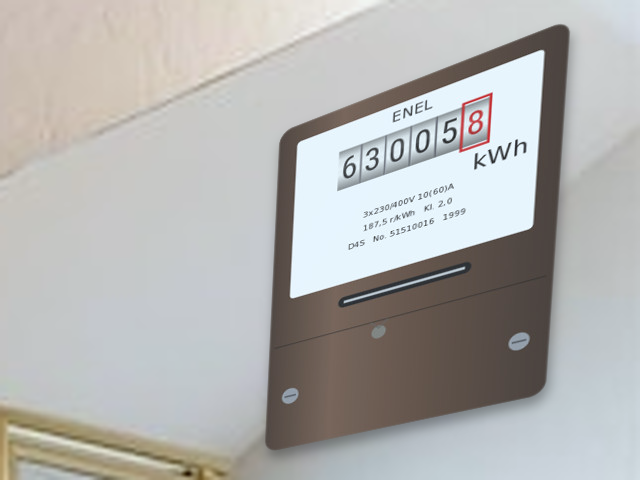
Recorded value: **63005.8** kWh
